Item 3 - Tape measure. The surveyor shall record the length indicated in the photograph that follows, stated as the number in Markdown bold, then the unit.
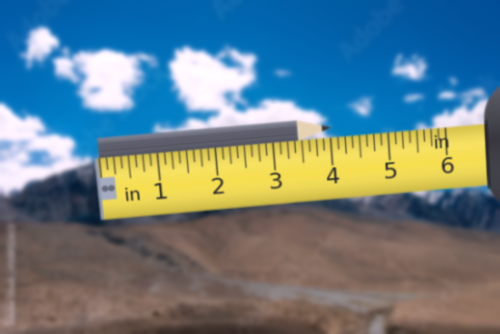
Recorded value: **4** in
